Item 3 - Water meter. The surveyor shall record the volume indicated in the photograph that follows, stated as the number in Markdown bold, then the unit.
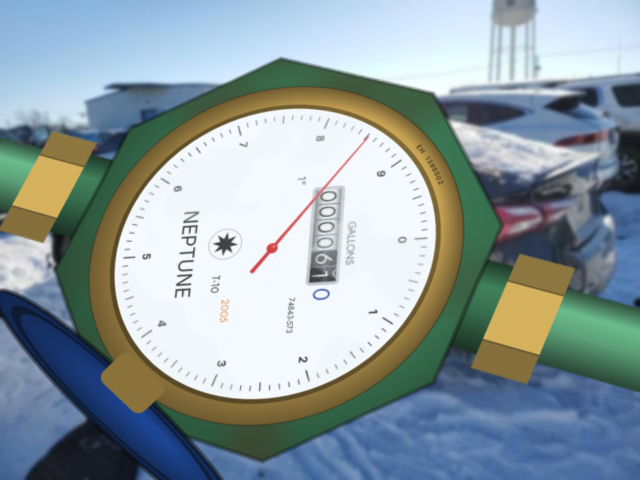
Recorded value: **608.5** gal
